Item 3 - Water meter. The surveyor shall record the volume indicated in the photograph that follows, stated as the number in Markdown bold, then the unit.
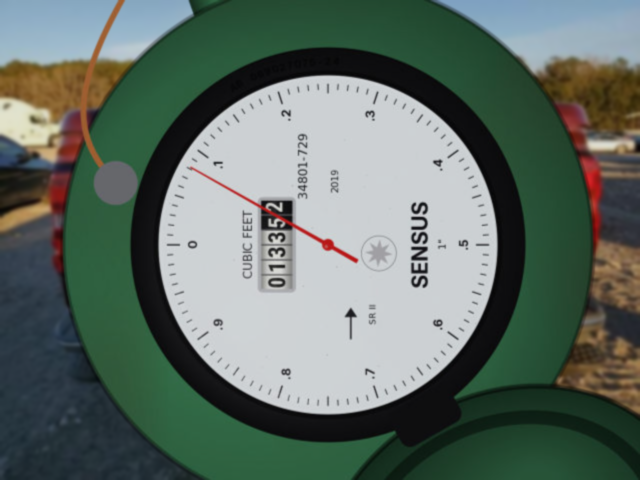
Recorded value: **13352.08** ft³
